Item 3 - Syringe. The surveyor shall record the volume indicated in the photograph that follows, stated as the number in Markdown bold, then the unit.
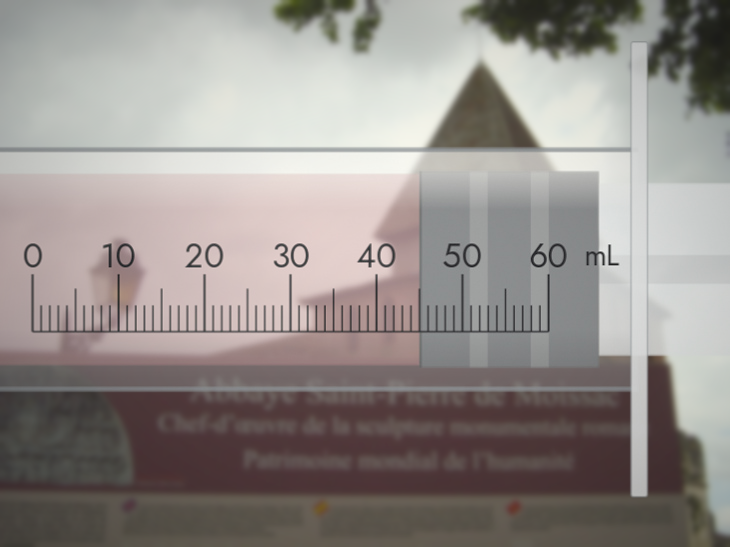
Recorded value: **45** mL
